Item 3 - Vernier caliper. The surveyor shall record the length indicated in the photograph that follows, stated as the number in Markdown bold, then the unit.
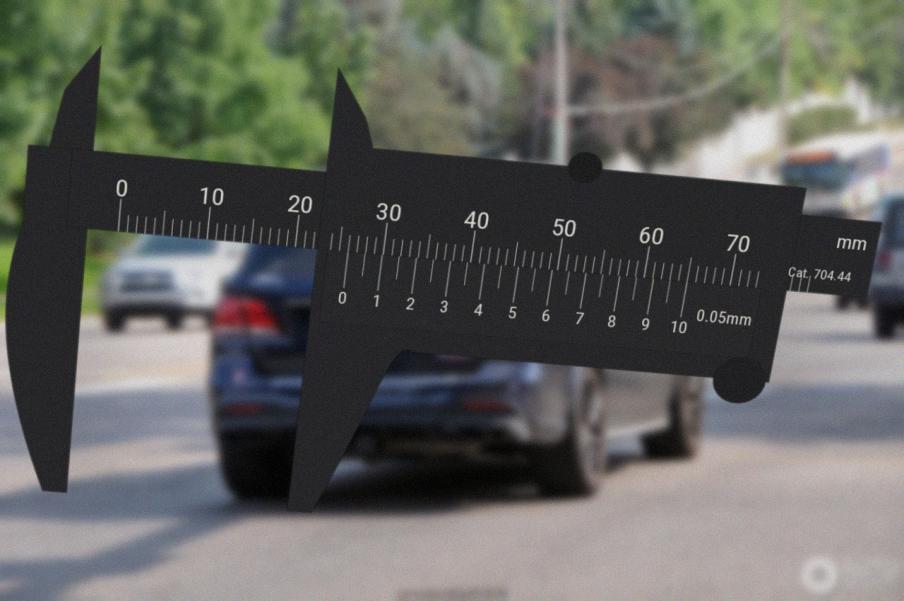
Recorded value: **26.0** mm
